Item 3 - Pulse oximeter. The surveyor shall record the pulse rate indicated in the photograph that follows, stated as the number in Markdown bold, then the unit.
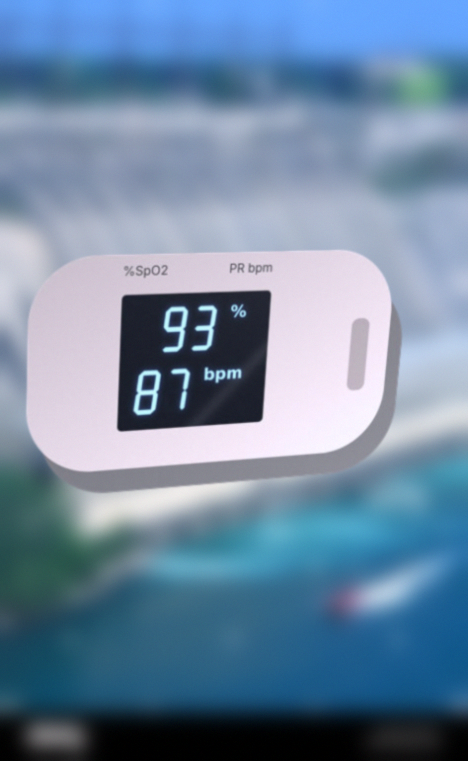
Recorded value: **87** bpm
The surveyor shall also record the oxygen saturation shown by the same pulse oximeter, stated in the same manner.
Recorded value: **93** %
